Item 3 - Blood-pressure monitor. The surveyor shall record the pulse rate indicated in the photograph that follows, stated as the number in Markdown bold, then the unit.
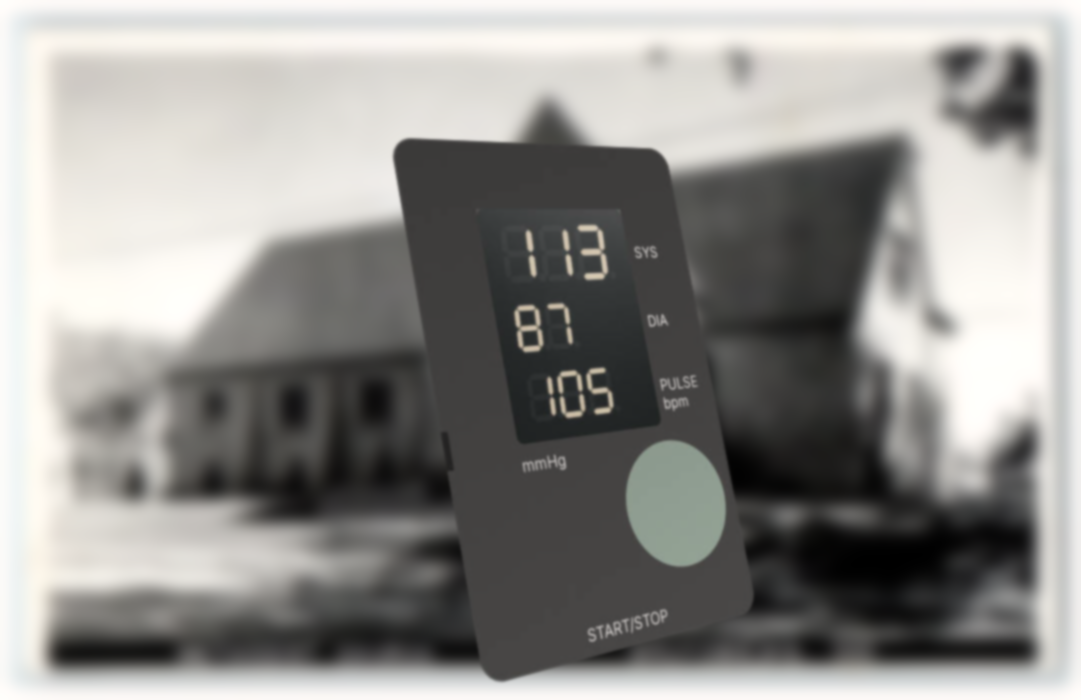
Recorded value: **105** bpm
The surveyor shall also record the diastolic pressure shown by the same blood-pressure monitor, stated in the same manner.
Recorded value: **87** mmHg
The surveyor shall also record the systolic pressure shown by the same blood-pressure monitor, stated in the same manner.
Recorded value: **113** mmHg
